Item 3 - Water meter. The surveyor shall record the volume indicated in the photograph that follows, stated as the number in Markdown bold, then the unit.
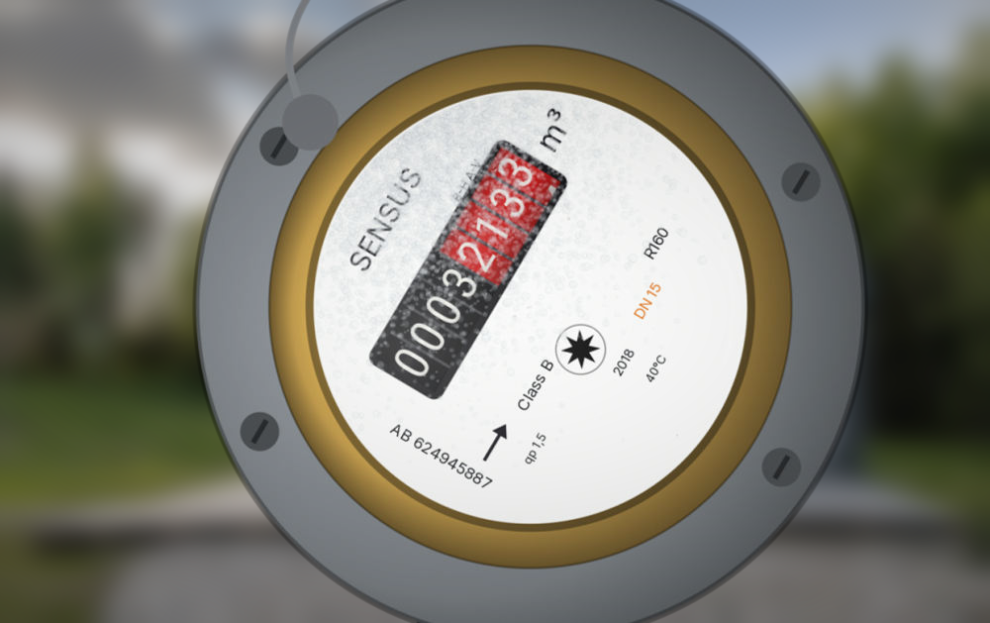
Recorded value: **3.2133** m³
